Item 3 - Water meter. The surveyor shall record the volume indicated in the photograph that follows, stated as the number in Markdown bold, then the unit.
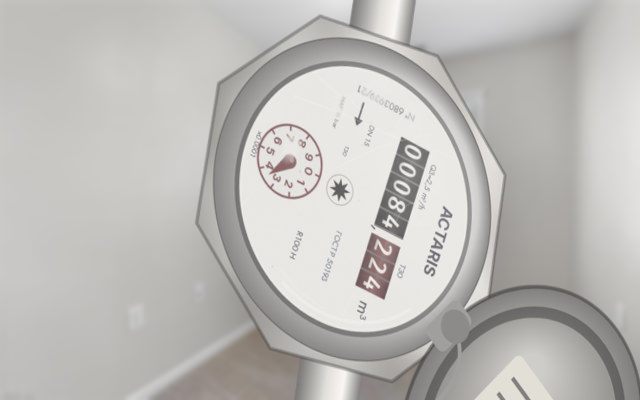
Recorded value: **84.2243** m³
